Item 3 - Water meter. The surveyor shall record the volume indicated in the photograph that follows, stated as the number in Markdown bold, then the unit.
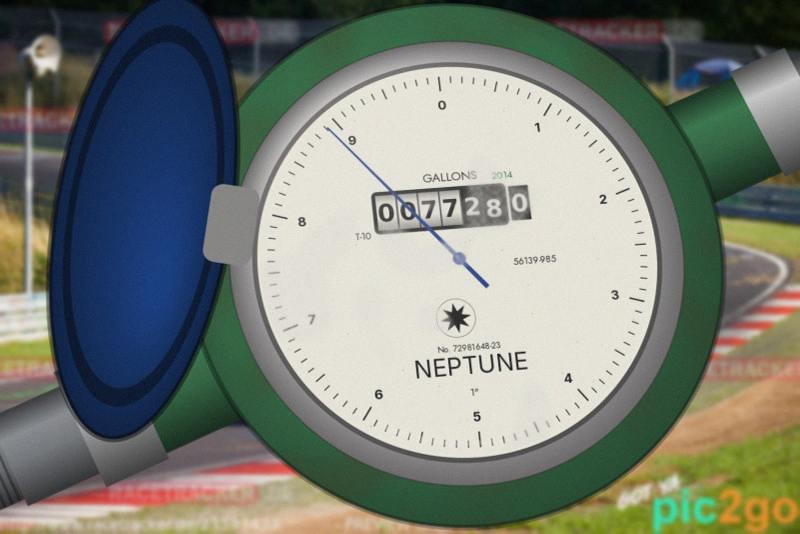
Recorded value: **77278.9** gal
